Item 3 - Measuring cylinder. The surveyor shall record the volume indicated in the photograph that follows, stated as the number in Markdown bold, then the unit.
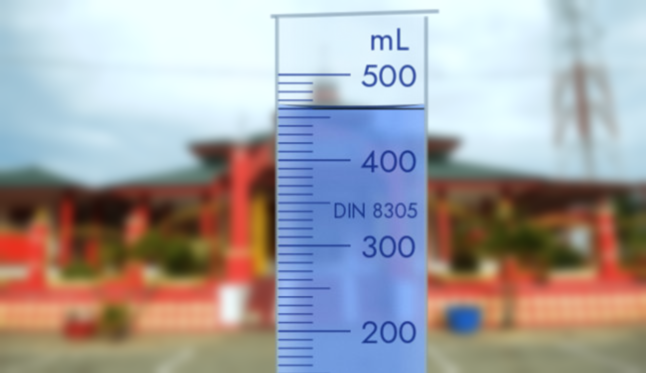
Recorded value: **460** mL
